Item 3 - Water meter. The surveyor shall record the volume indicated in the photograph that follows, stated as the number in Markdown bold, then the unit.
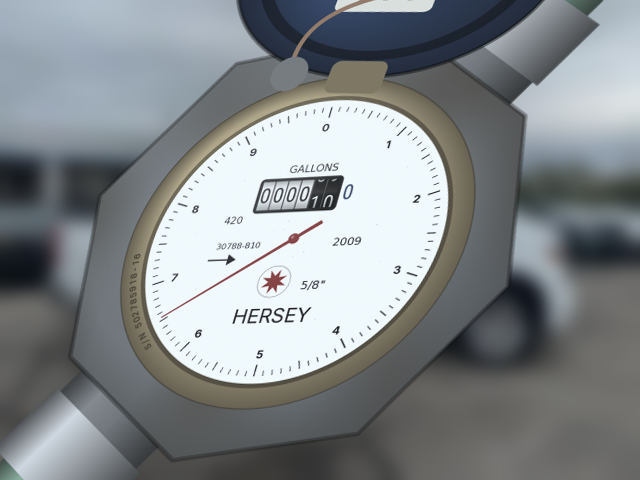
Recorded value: **96.5** gal
